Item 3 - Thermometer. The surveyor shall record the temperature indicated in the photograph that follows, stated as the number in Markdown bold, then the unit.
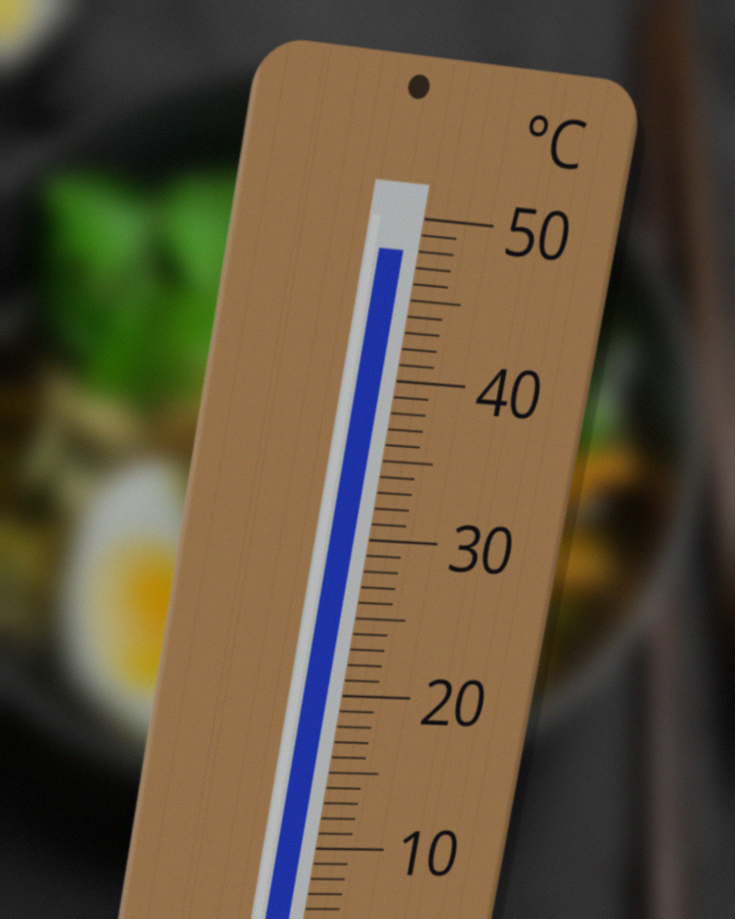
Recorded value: **48** °C
